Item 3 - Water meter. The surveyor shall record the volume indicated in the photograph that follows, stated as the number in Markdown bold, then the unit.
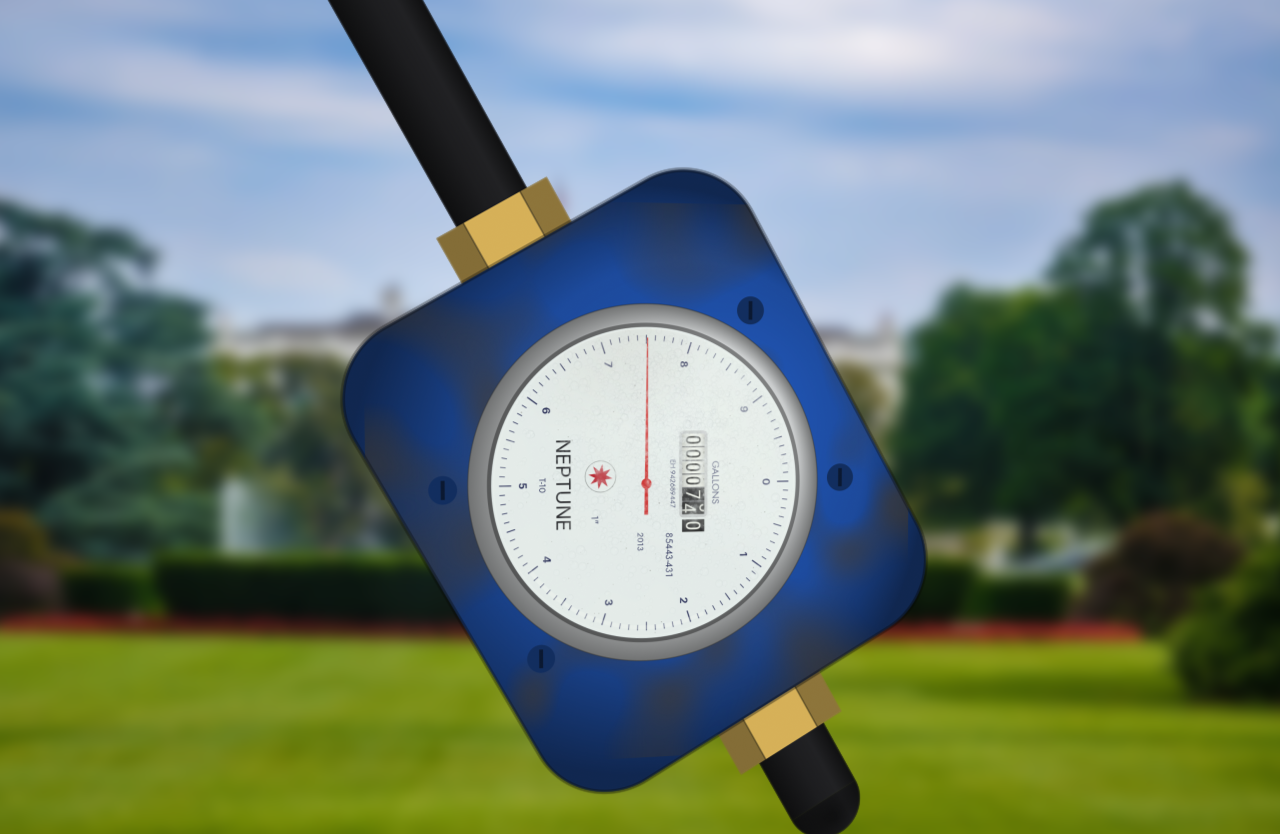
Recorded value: **737.5** gal
